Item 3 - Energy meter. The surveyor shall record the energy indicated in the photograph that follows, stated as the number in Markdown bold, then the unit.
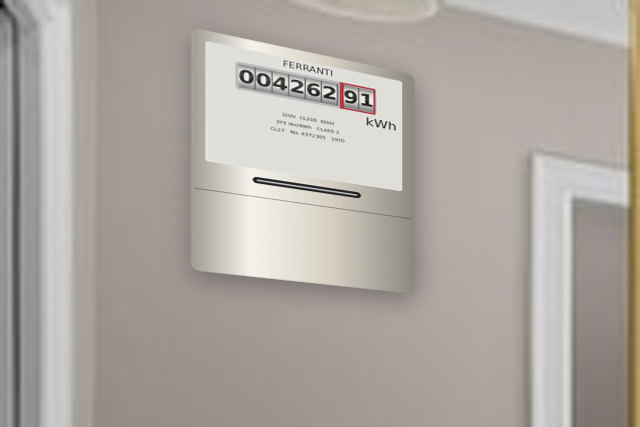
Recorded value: **4262.91** kWh
